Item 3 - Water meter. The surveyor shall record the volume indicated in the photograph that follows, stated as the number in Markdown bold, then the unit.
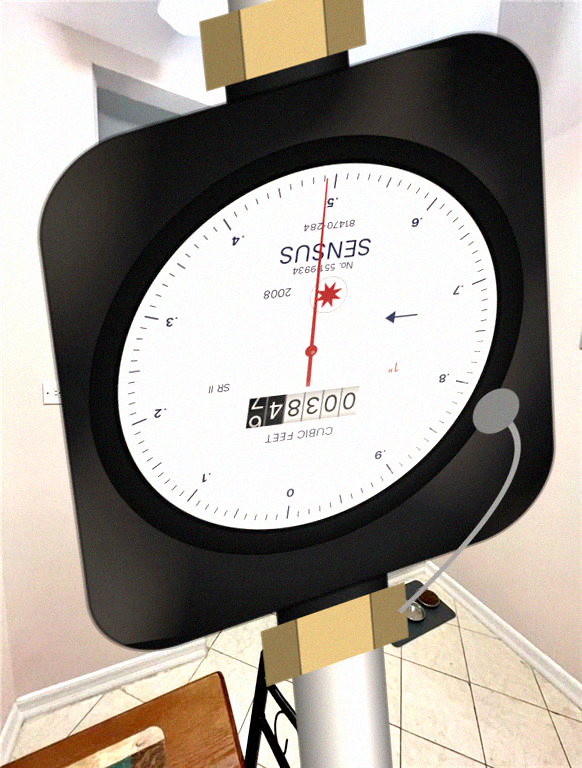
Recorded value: **3846.49** ft³
